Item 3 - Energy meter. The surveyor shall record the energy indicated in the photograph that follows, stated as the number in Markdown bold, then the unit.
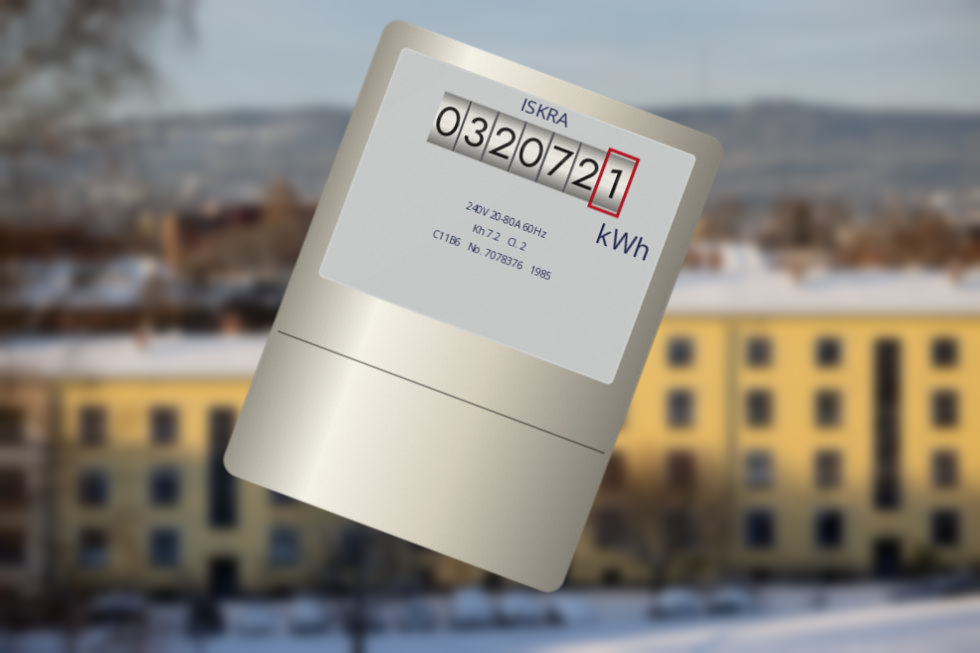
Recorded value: **32072.1** kWh
